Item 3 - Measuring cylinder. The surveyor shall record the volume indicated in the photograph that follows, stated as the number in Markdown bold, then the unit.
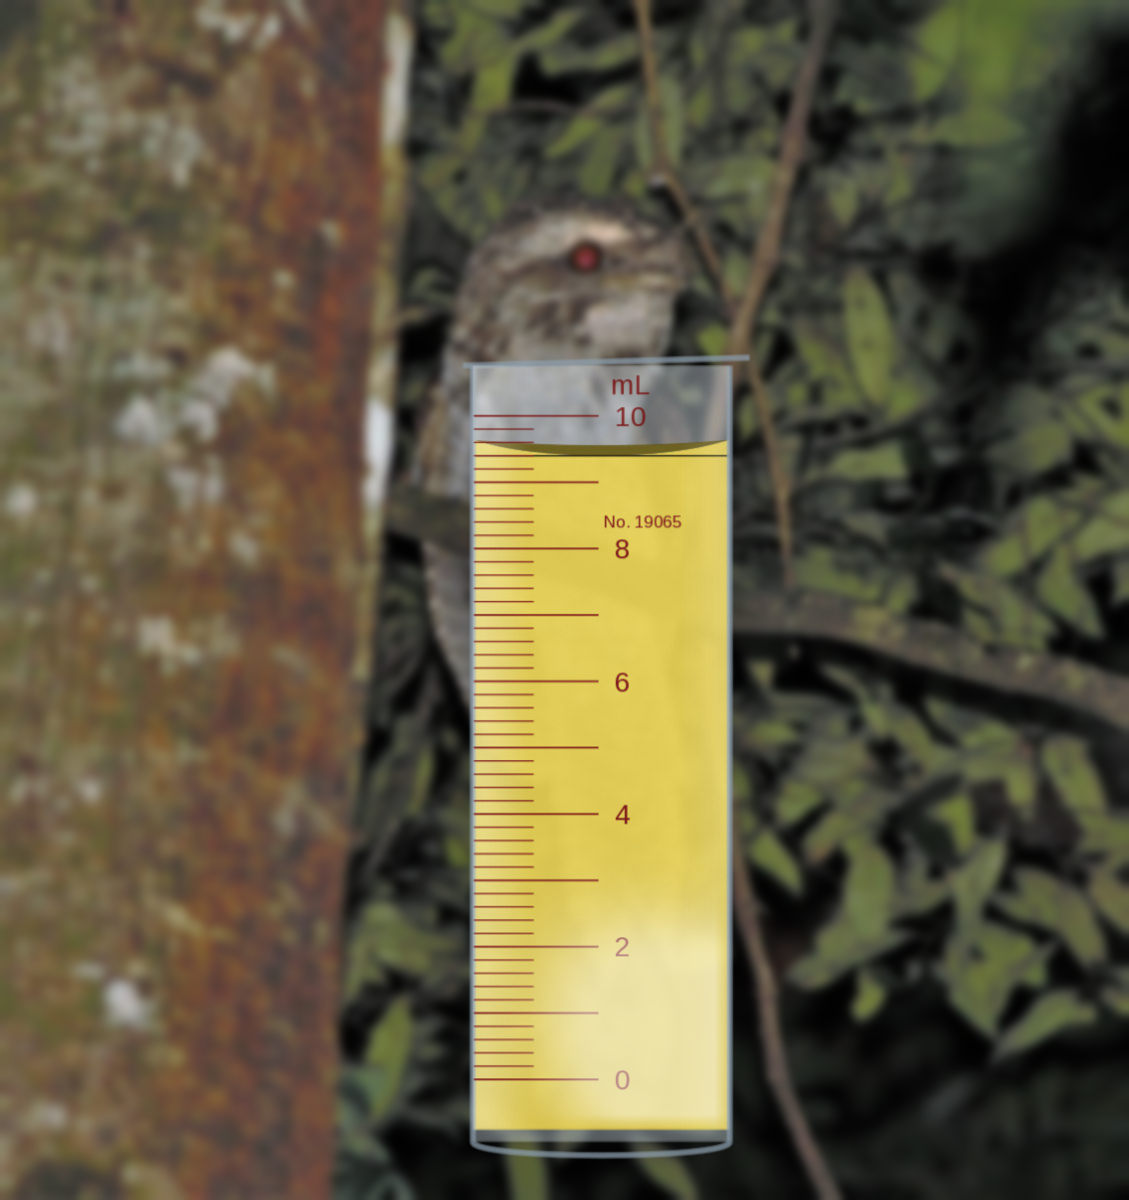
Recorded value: **9.4** mL
